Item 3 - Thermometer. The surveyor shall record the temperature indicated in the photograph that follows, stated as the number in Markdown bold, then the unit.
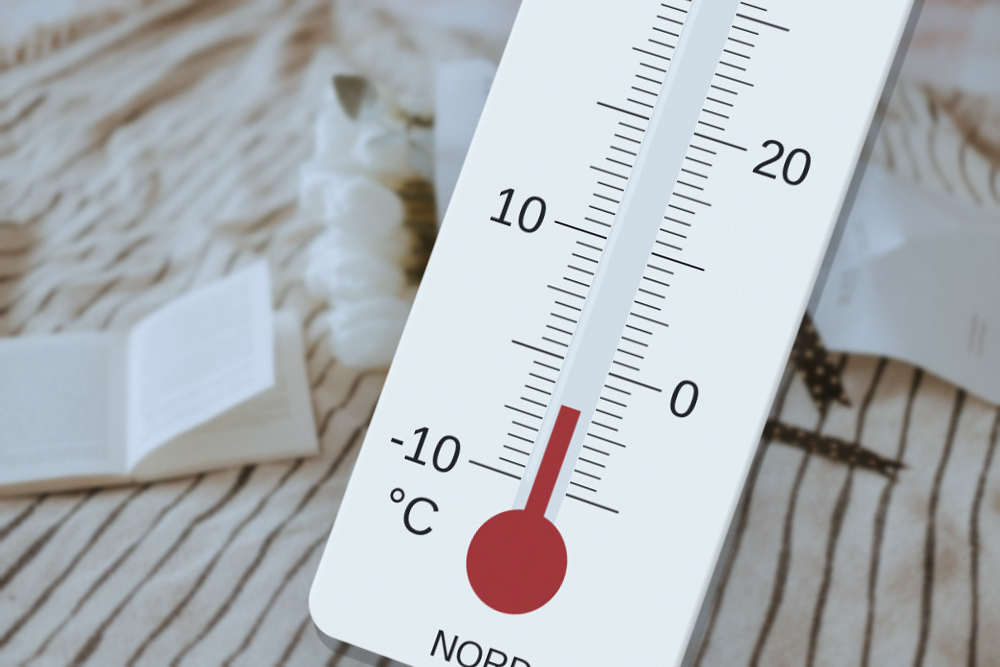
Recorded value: **-3.5** °C
